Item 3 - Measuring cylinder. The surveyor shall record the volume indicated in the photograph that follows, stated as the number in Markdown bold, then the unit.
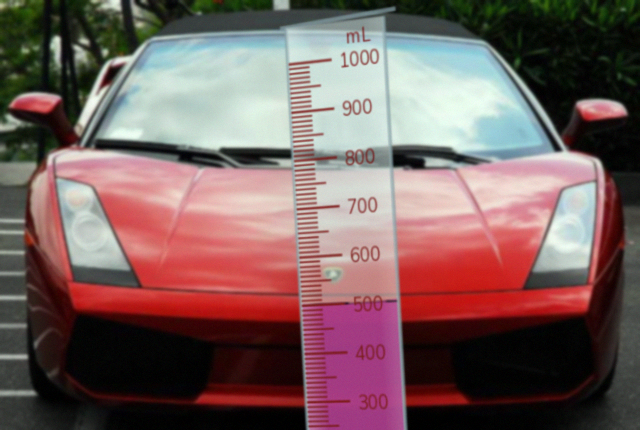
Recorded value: **500** mL
